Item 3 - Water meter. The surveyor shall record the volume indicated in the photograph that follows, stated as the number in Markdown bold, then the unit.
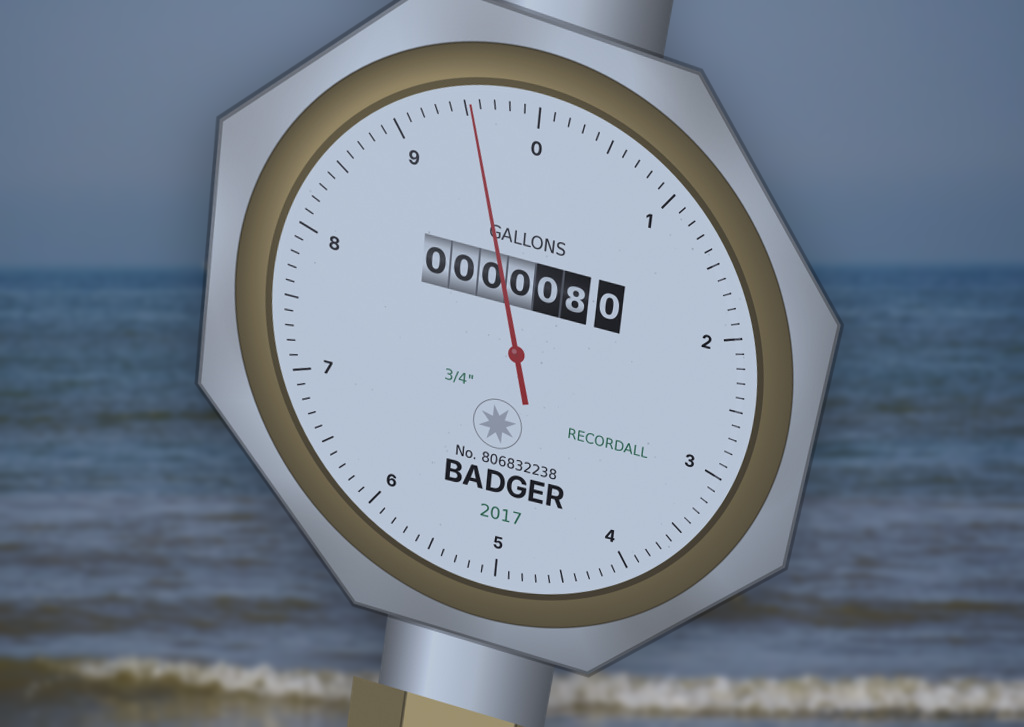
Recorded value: **79.5** gal
